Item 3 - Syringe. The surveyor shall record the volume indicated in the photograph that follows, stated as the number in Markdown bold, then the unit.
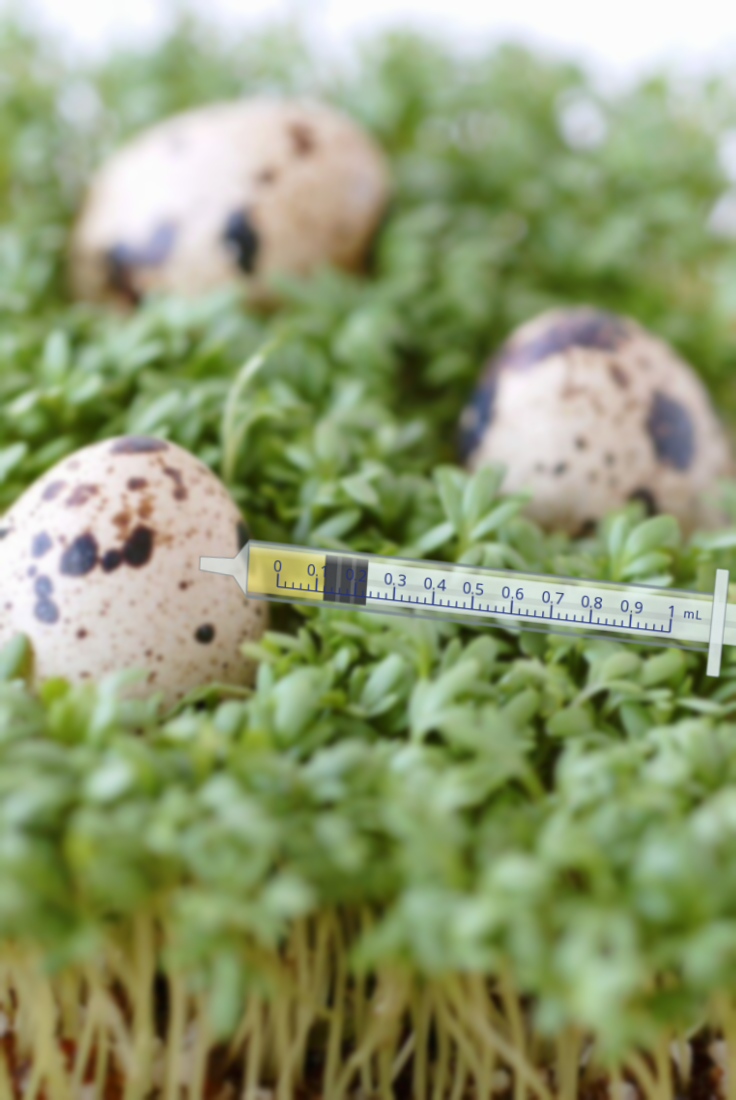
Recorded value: **0.12** mL
